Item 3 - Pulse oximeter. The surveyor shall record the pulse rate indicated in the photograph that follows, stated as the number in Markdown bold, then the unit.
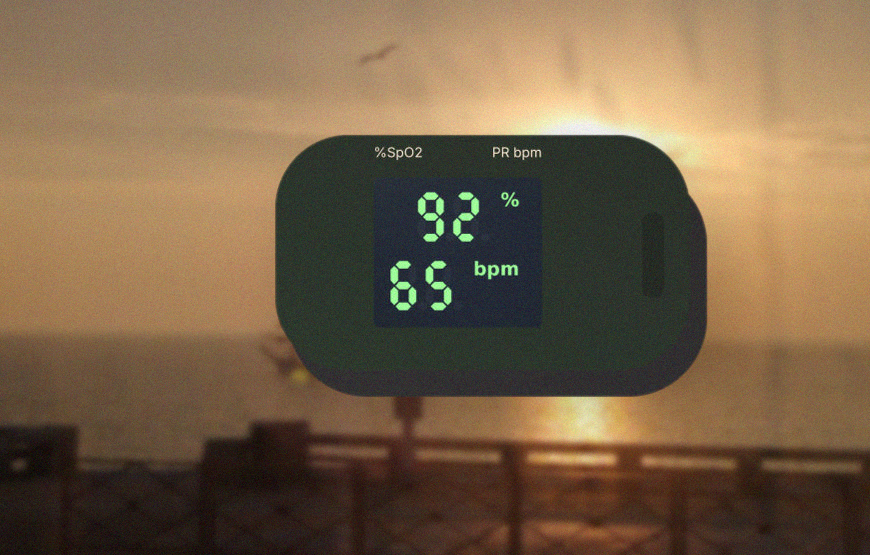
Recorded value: **65** bpm
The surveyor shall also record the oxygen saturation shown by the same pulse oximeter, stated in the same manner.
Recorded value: **92** %
